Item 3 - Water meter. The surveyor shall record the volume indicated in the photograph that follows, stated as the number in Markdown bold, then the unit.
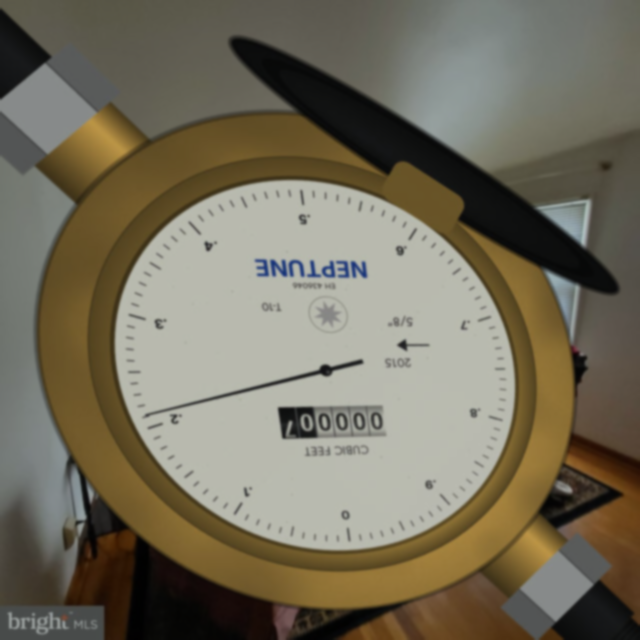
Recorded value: **7.21** ft³
